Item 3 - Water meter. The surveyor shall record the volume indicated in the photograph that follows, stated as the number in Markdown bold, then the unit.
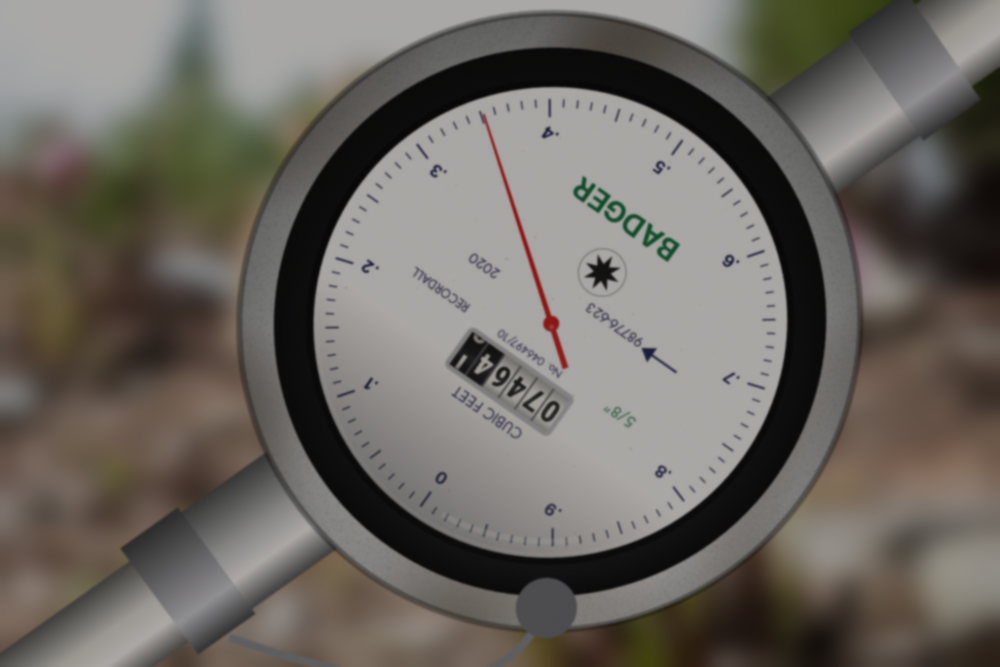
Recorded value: **74641.35** ft³
